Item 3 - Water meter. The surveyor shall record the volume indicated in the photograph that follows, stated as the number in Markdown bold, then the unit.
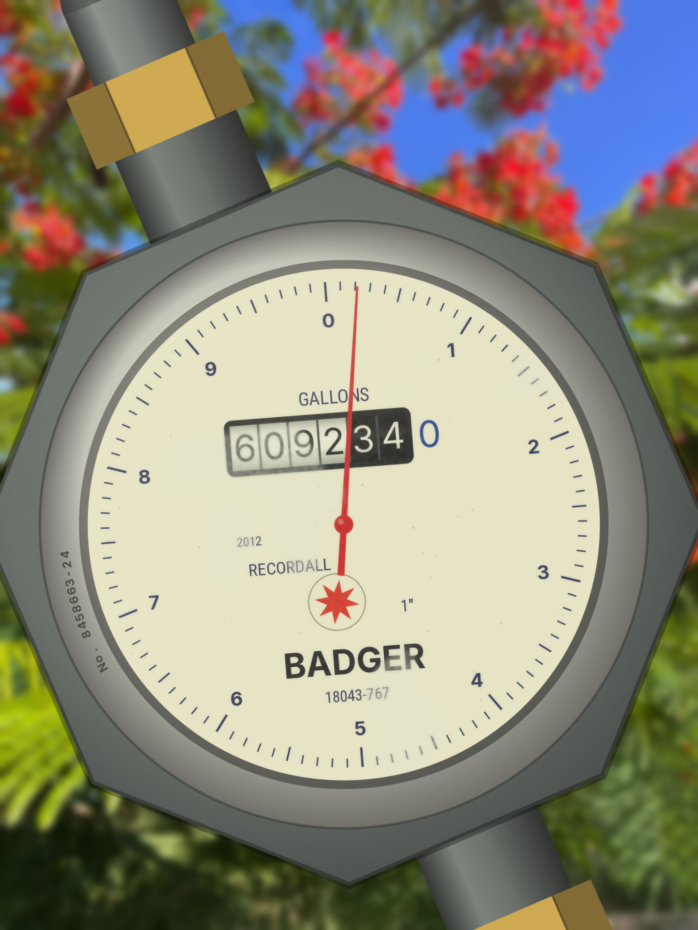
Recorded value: **6092340.2** gal
